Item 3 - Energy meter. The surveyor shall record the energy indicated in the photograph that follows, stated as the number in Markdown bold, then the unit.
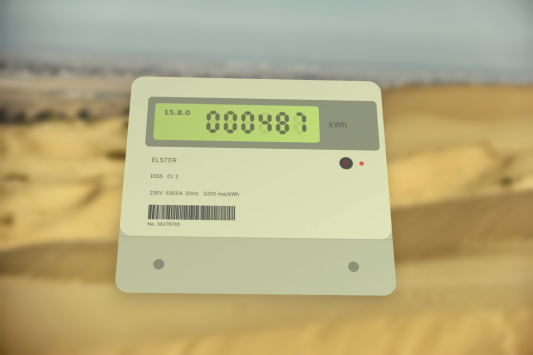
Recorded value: **487** kWh
